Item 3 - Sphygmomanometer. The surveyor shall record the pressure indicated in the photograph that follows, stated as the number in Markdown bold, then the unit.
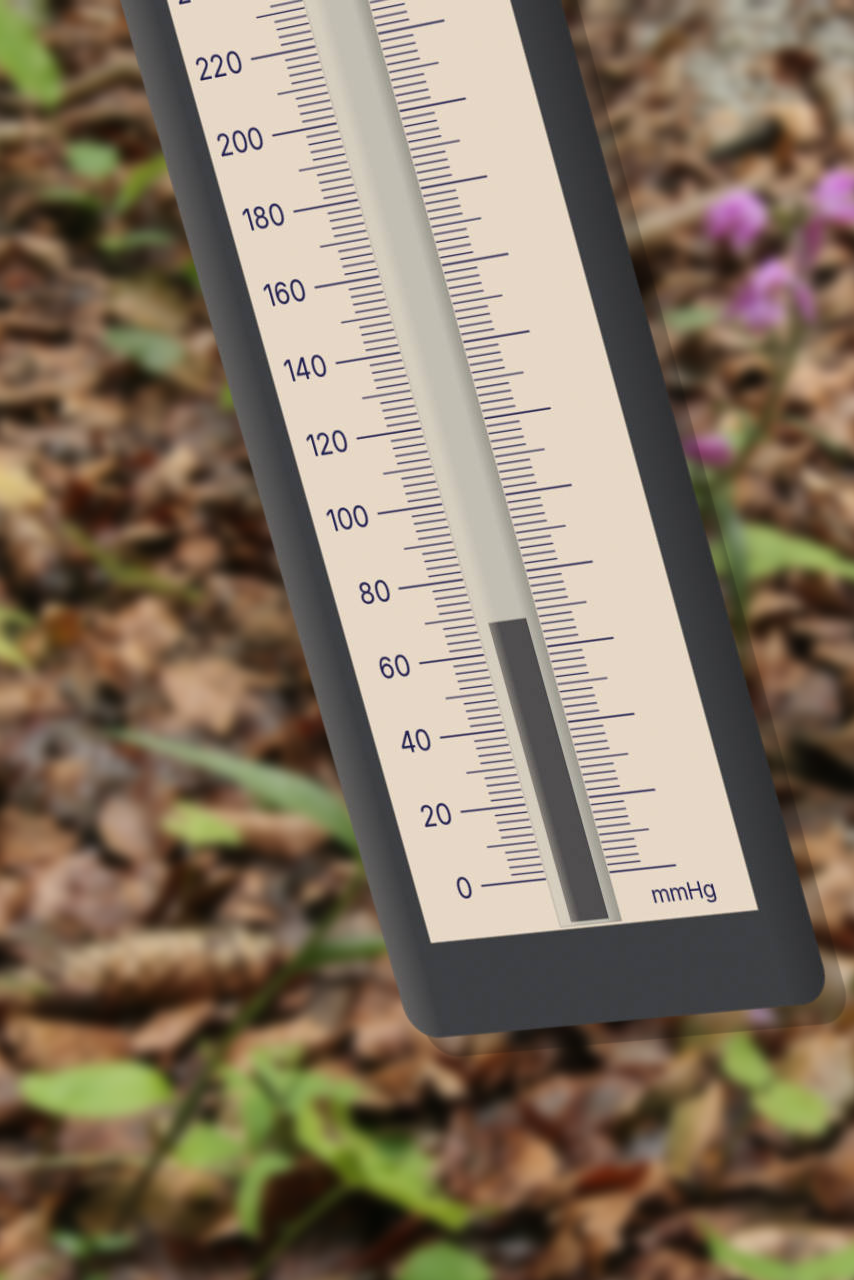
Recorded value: **68** mmHg
